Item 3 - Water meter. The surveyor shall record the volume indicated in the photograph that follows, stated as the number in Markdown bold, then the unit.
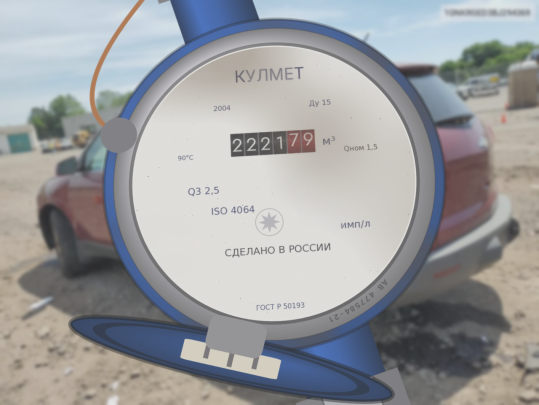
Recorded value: **2221.79** m³
